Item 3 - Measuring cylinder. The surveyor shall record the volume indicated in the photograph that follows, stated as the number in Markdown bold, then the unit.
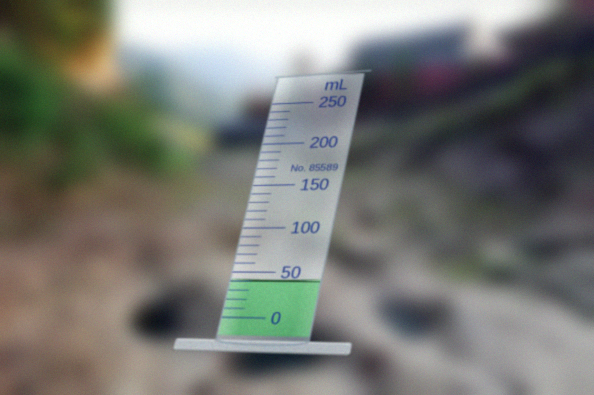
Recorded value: **40** mL
